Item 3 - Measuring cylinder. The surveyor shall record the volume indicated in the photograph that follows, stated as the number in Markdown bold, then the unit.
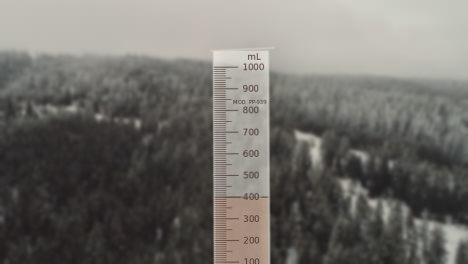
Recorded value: **400** mL
